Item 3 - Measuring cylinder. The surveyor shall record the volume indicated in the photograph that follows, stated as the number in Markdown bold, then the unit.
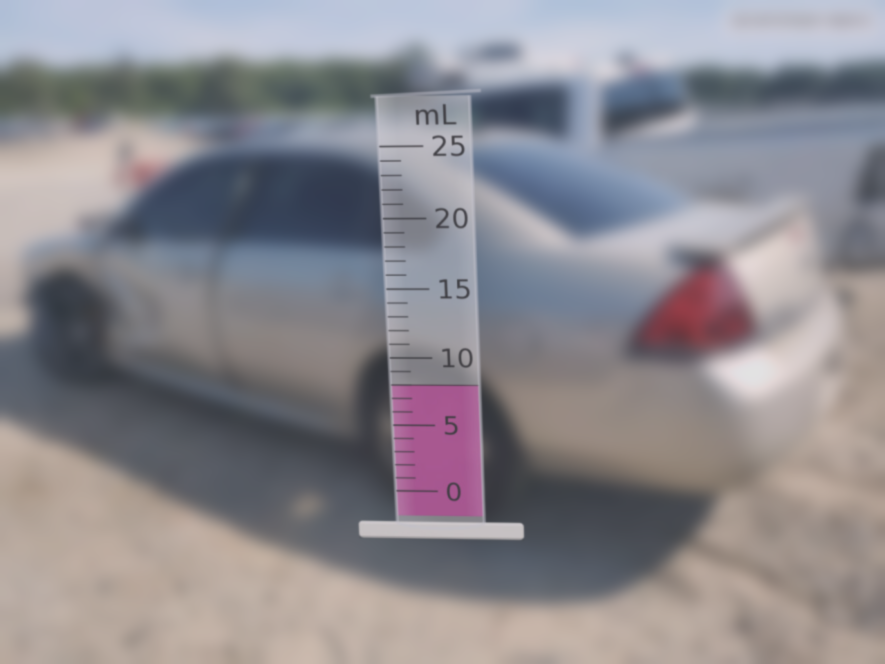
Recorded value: **8** mL
